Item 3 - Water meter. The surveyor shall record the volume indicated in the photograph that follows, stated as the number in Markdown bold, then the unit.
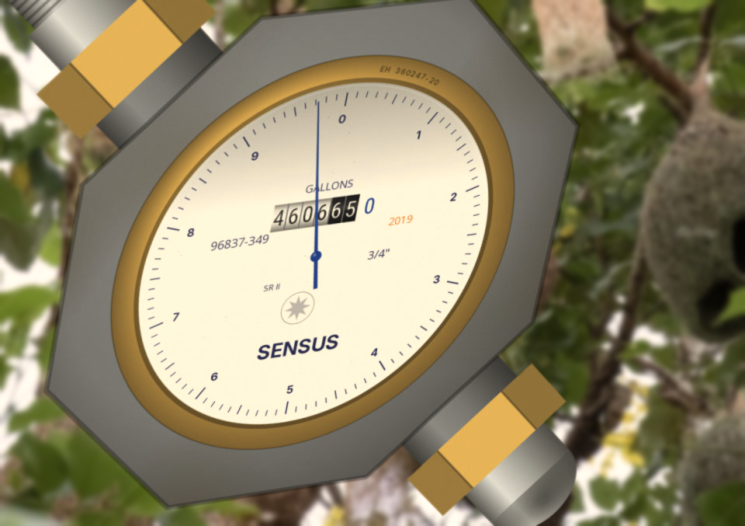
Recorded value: **4606649.7** gal
